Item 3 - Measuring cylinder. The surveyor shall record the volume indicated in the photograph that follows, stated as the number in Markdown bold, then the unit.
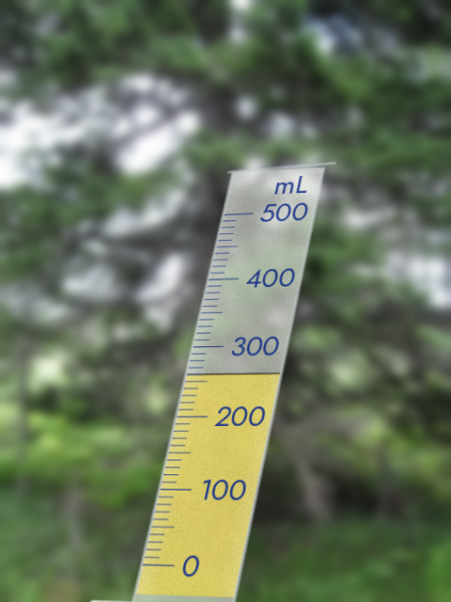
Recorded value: **260** mL
